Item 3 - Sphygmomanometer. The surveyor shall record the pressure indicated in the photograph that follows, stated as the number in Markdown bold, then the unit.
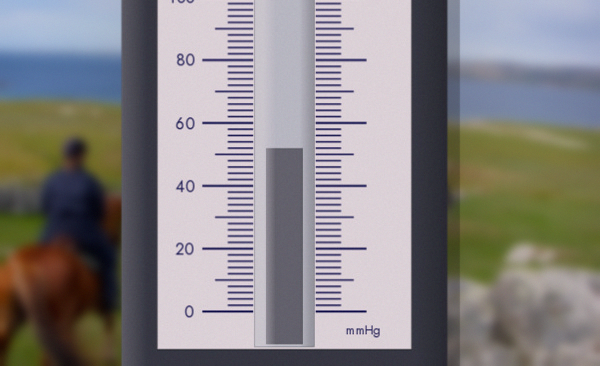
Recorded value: **52** mmHg
